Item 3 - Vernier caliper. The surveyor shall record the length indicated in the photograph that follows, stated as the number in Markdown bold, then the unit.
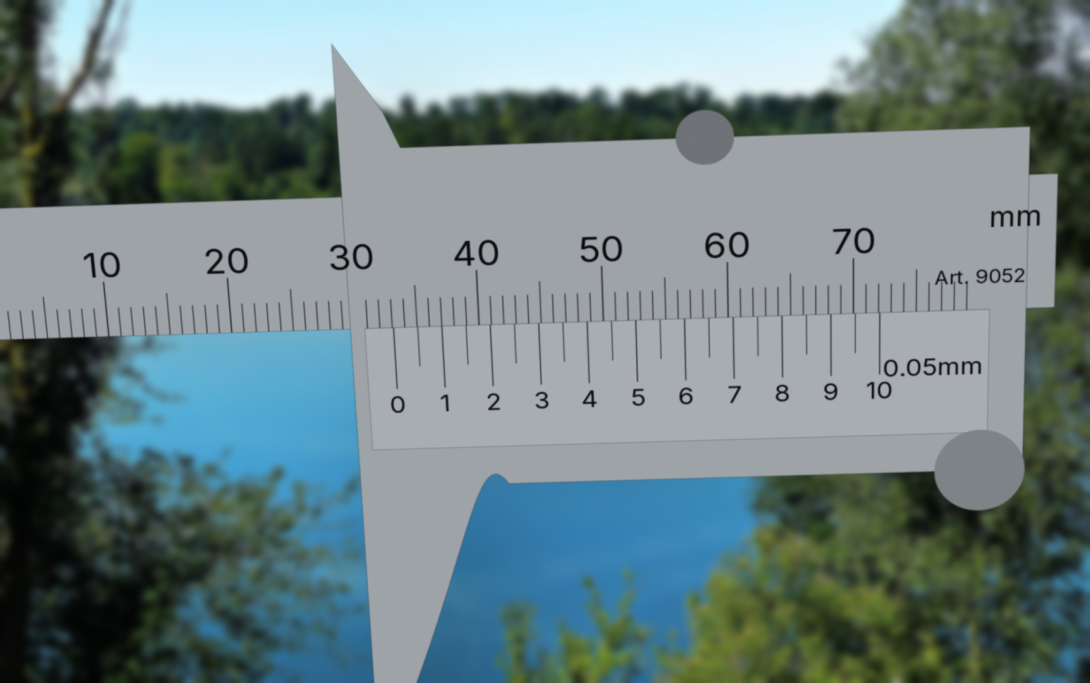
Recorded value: **33.1** mm
